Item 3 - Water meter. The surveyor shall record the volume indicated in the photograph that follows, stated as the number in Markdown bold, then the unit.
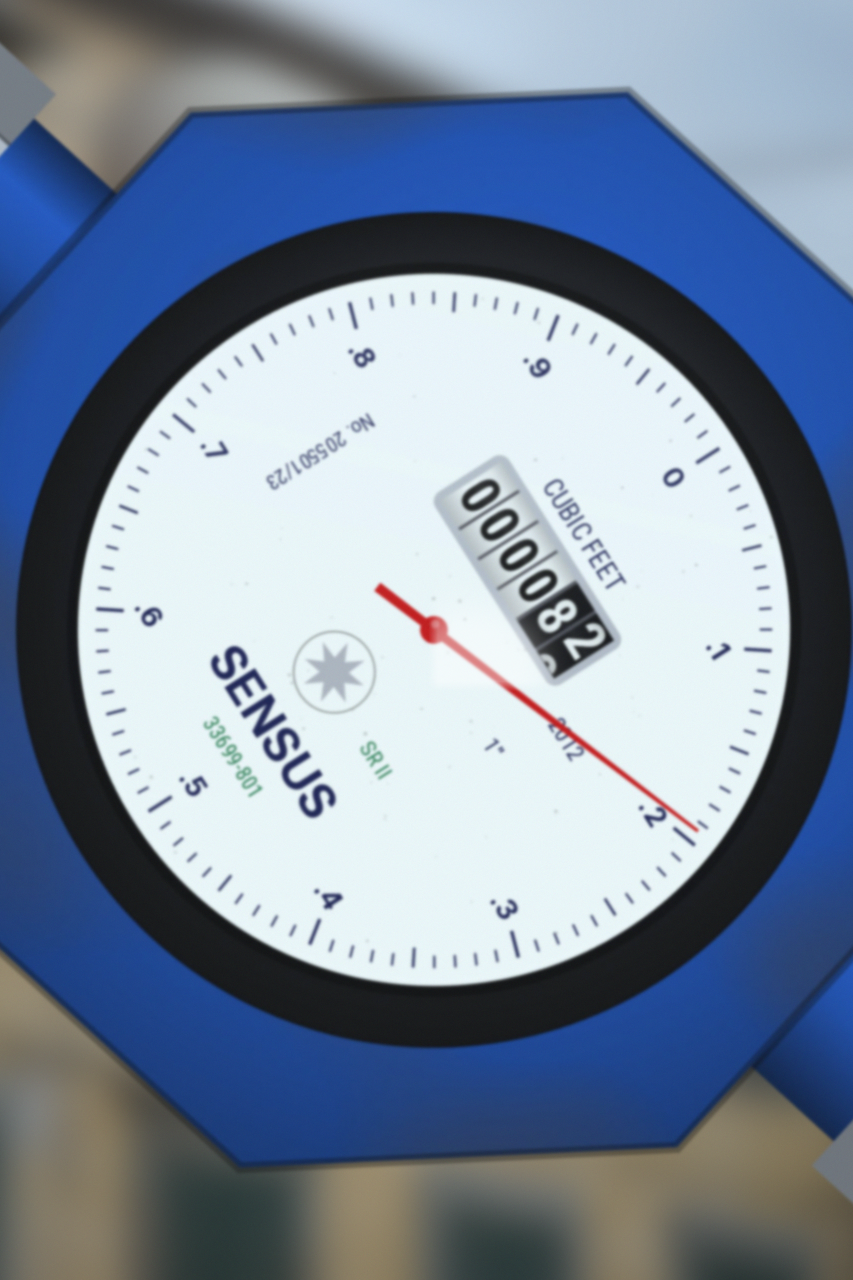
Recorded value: **82.19** ft³
